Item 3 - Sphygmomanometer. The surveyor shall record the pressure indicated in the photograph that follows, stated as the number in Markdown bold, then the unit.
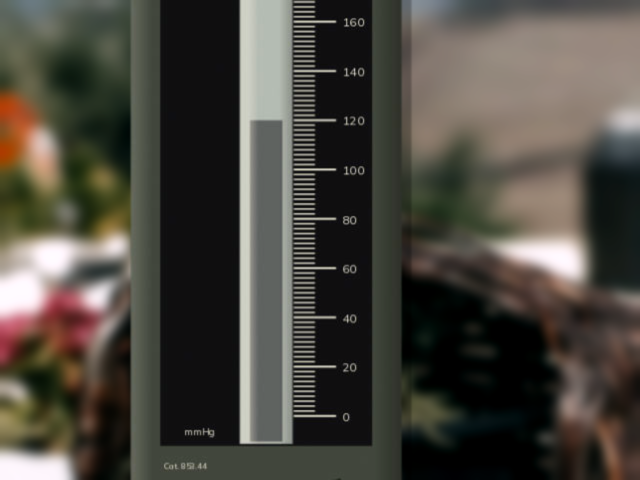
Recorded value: **120** mmHg
